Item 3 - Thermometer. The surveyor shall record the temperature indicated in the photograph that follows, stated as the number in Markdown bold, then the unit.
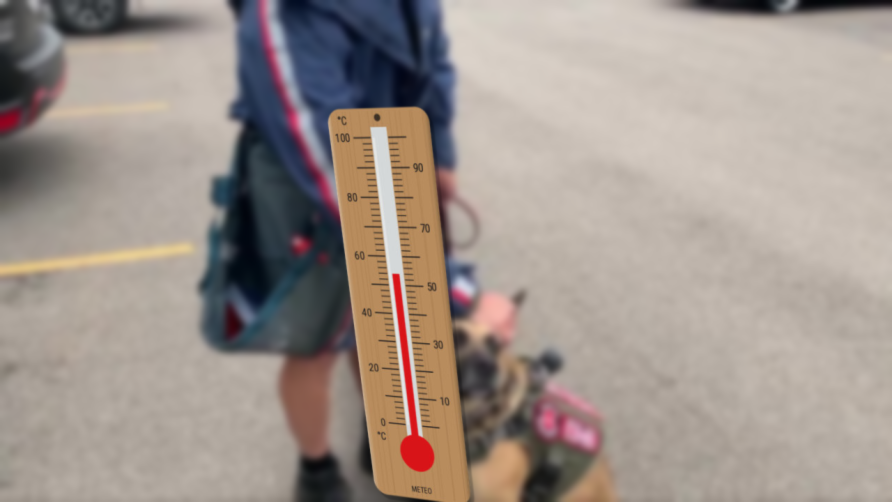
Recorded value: **54** °C
